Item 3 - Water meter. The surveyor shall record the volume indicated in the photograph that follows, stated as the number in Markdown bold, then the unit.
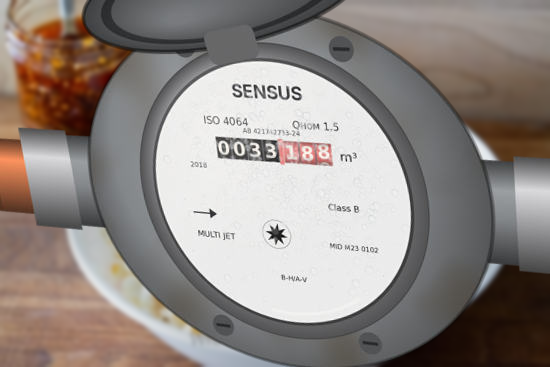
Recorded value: **33.188** m³
